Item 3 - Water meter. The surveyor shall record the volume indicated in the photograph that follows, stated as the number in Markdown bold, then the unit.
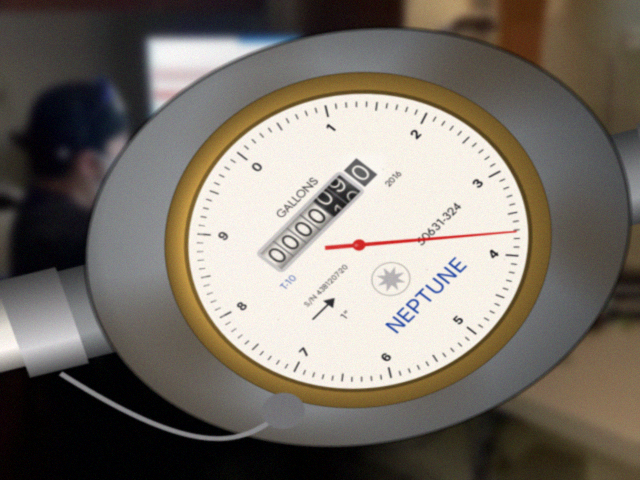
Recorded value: **93.7** gal
